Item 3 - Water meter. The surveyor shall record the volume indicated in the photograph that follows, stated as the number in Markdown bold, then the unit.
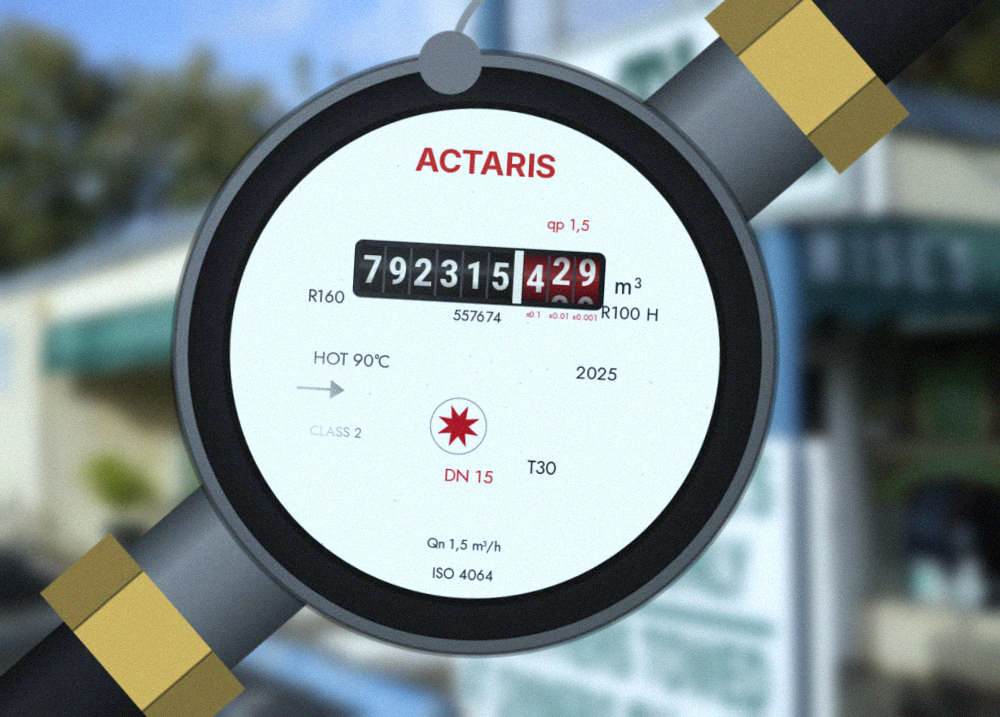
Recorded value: **792315.429** m³
